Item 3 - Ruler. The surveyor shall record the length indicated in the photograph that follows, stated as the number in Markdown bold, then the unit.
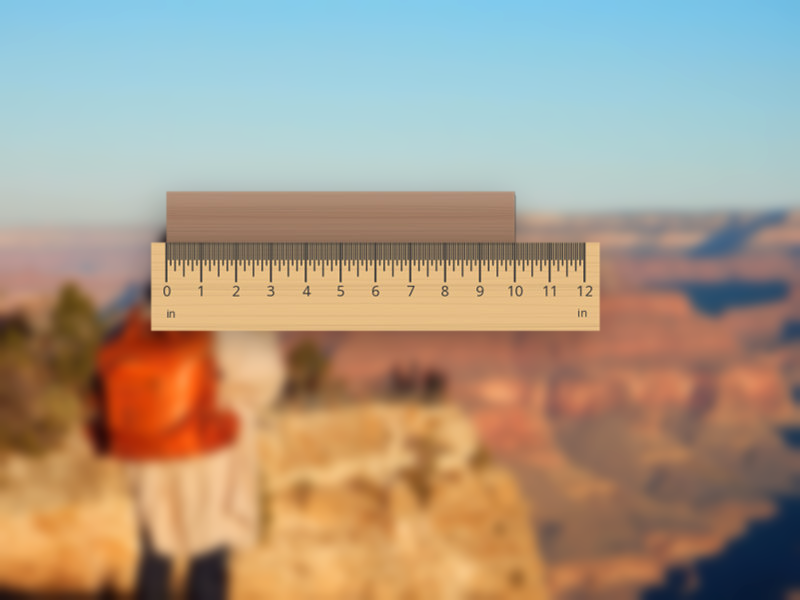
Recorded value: **10** in
